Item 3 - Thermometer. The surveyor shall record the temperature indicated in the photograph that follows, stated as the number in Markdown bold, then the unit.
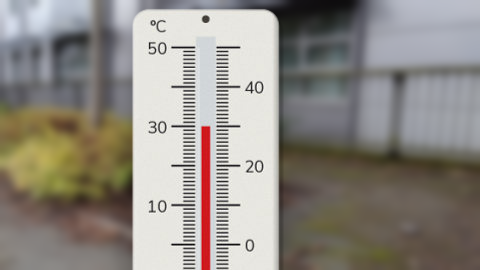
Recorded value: **30** °C
